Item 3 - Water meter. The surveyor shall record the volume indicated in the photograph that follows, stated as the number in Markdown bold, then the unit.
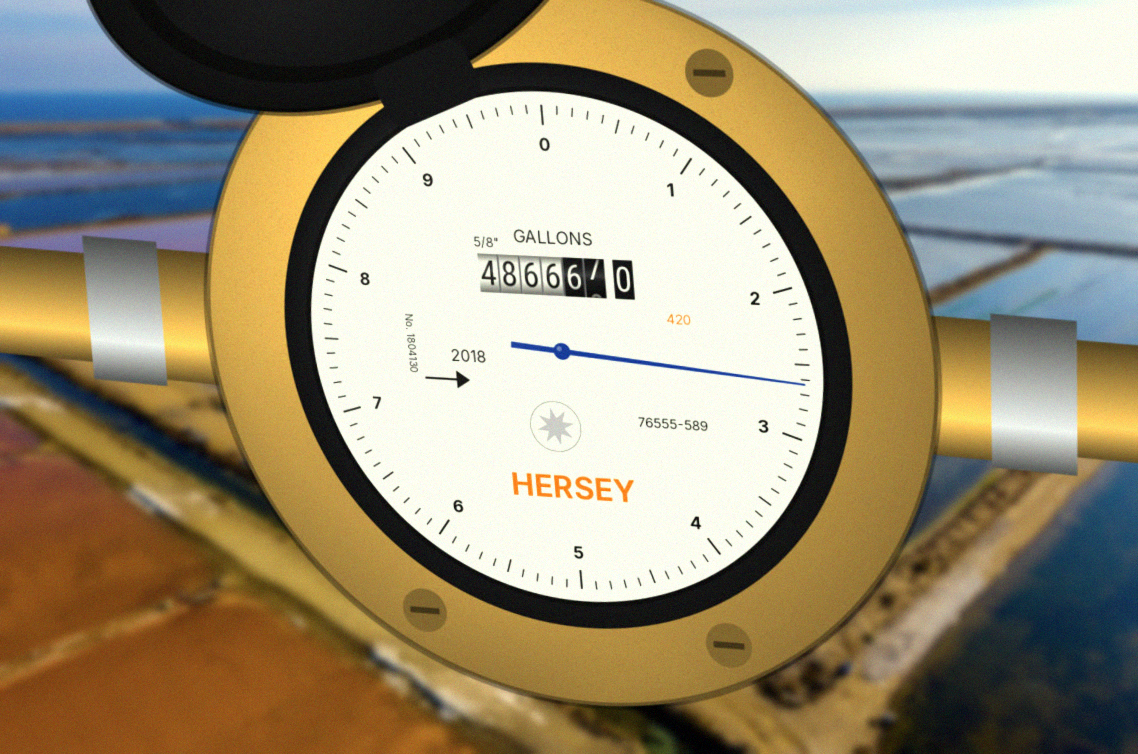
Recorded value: **4866672.6** gal
